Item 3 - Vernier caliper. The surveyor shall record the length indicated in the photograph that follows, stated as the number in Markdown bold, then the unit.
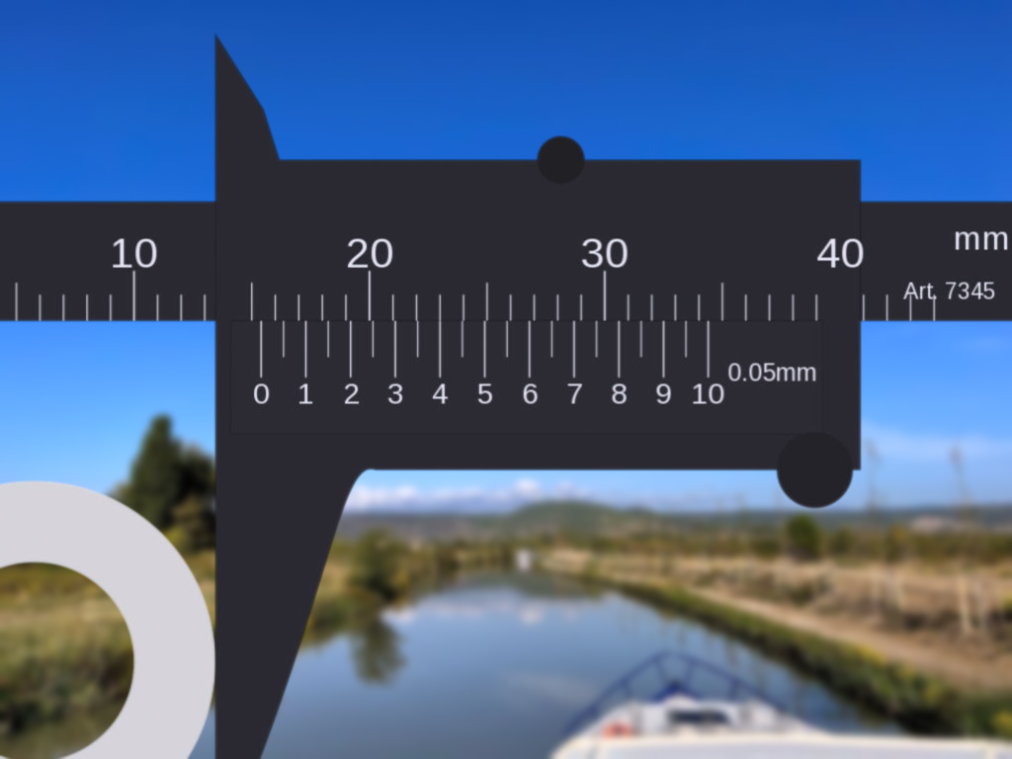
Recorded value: **15.4** mm
